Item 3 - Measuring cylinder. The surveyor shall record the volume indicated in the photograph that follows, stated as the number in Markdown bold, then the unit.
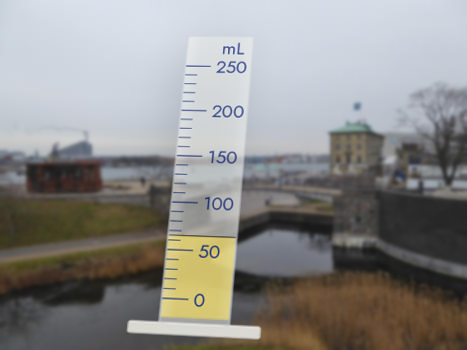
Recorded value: **65** mL
